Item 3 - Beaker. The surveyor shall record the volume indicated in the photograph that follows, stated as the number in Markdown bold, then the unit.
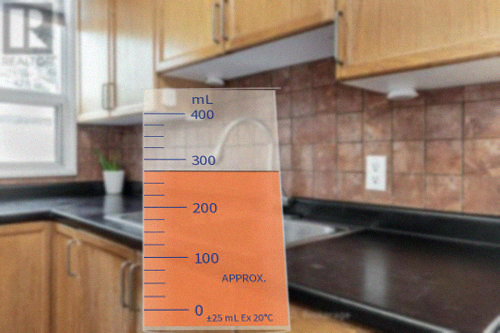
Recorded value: **275** mL
